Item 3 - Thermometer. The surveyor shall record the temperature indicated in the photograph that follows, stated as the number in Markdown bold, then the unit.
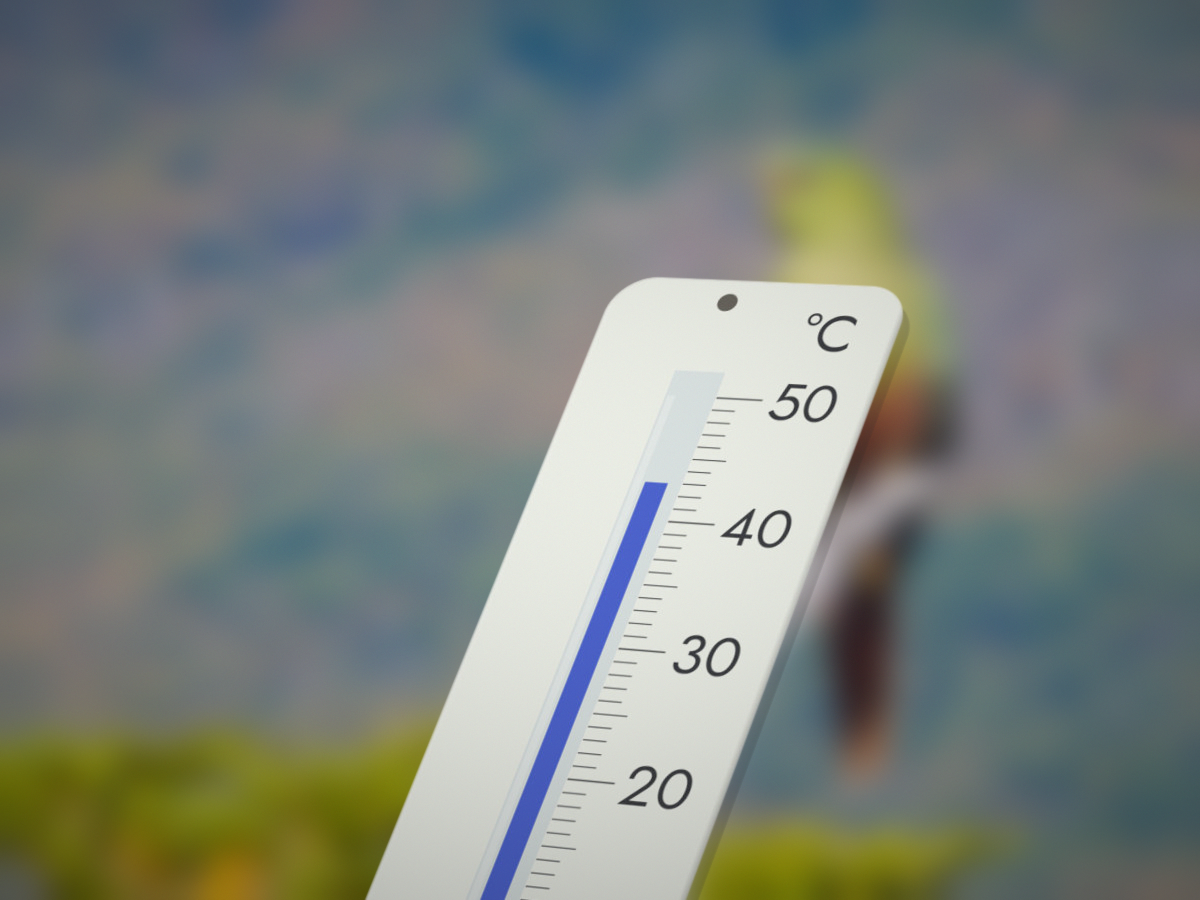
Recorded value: **43** °C
